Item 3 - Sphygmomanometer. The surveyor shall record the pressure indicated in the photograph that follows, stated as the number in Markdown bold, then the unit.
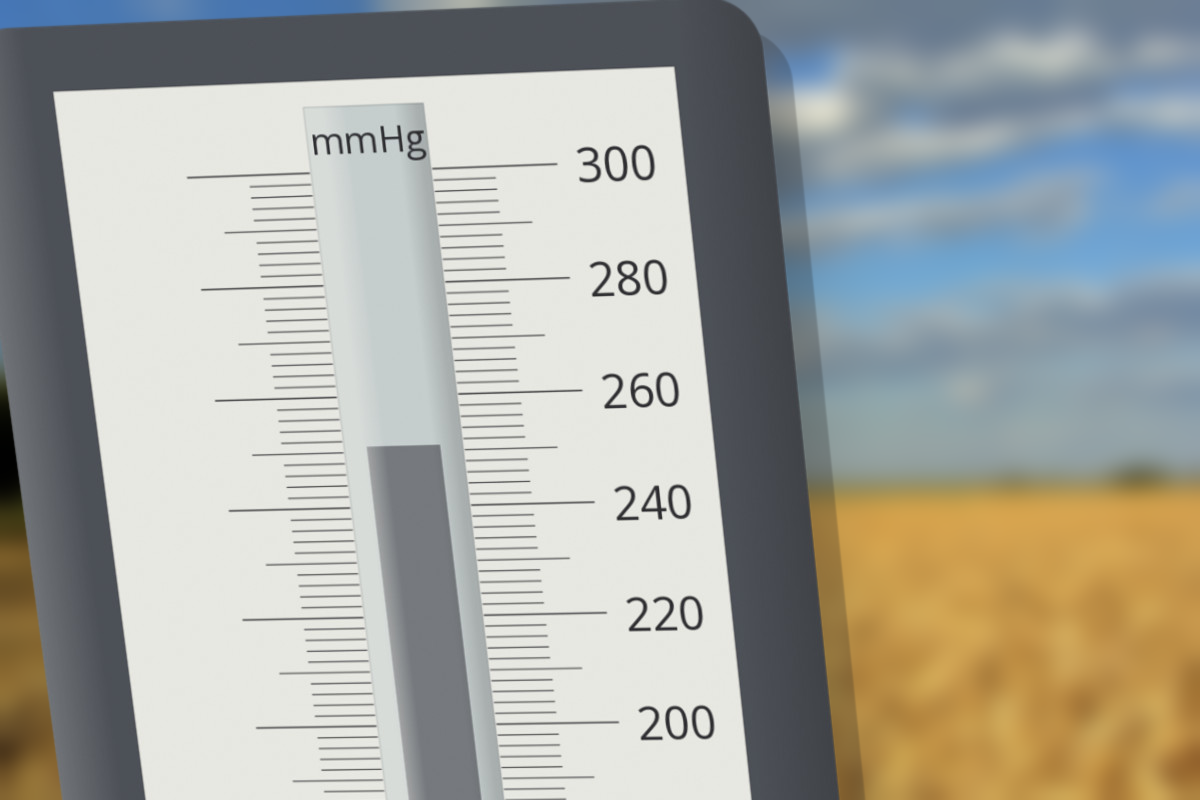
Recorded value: **251** mmHg
